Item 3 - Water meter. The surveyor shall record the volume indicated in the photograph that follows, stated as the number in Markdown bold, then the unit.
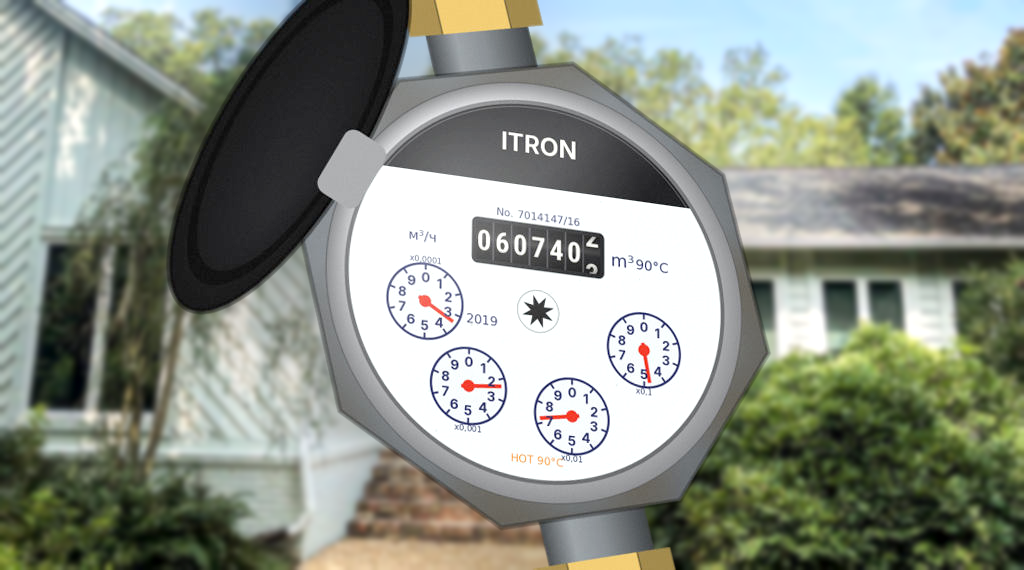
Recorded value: **607402.4723** m³
